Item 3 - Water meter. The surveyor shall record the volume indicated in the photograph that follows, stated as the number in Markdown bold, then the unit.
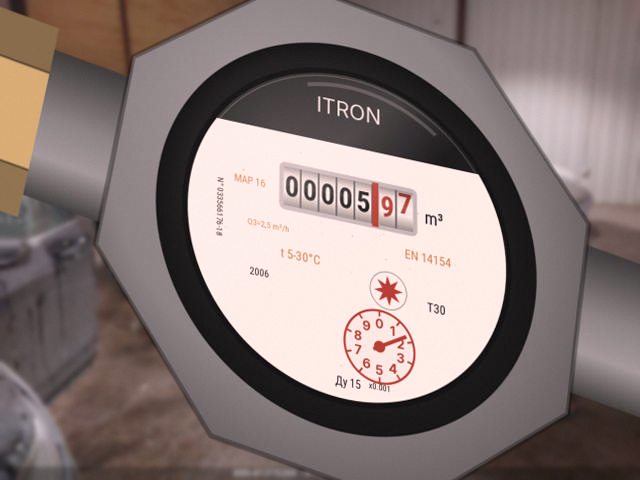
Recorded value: **5.971** m³
